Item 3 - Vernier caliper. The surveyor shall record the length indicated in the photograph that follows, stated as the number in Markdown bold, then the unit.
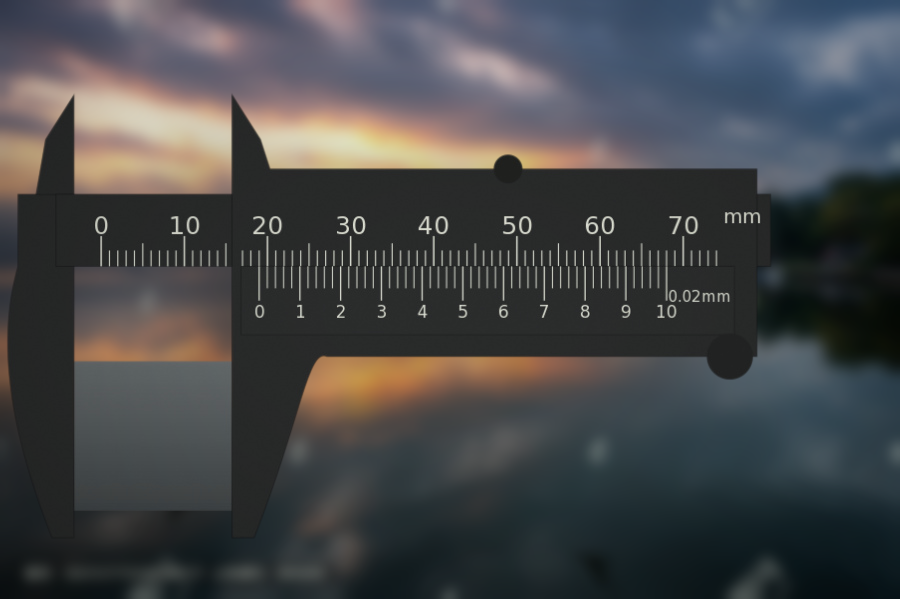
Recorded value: **19.0** mm
